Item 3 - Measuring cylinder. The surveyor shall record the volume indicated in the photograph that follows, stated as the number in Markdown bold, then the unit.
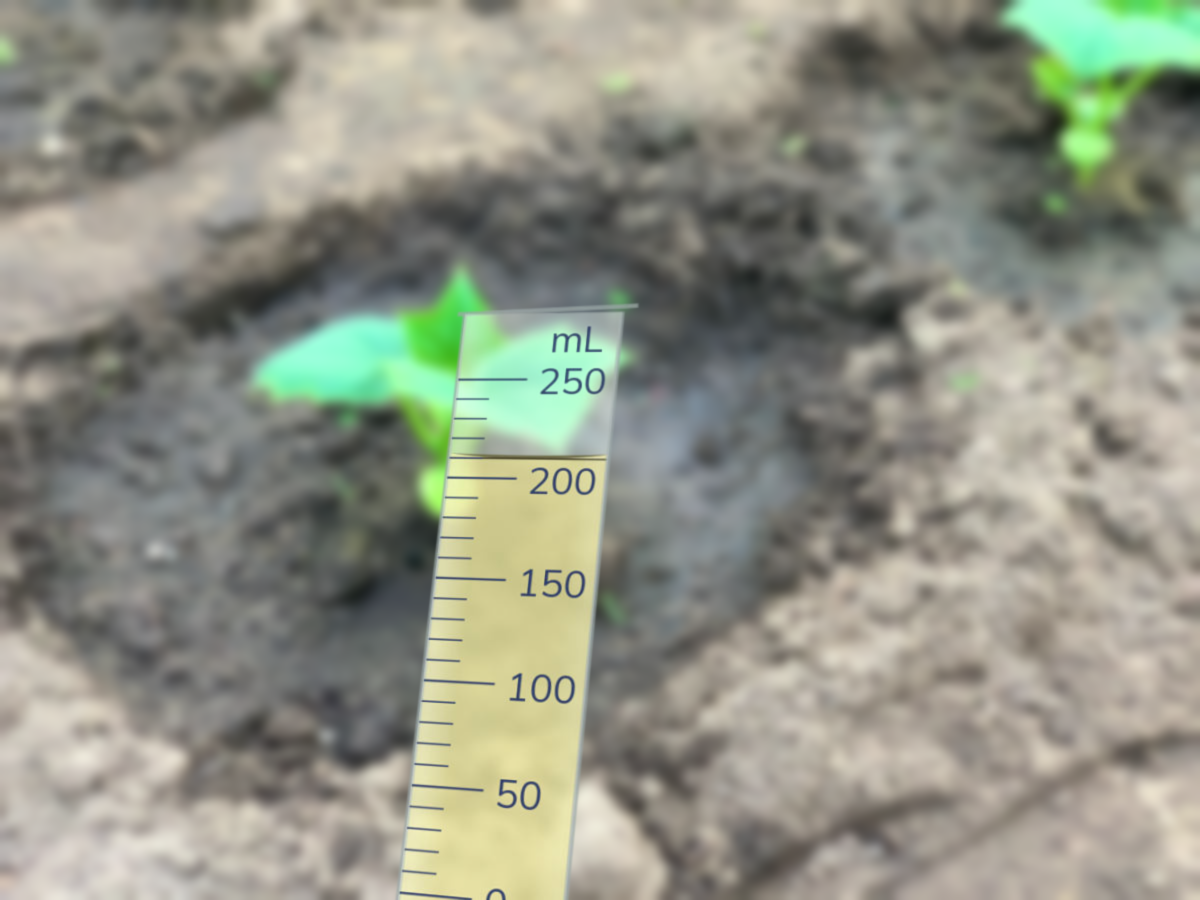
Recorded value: **210** mL
